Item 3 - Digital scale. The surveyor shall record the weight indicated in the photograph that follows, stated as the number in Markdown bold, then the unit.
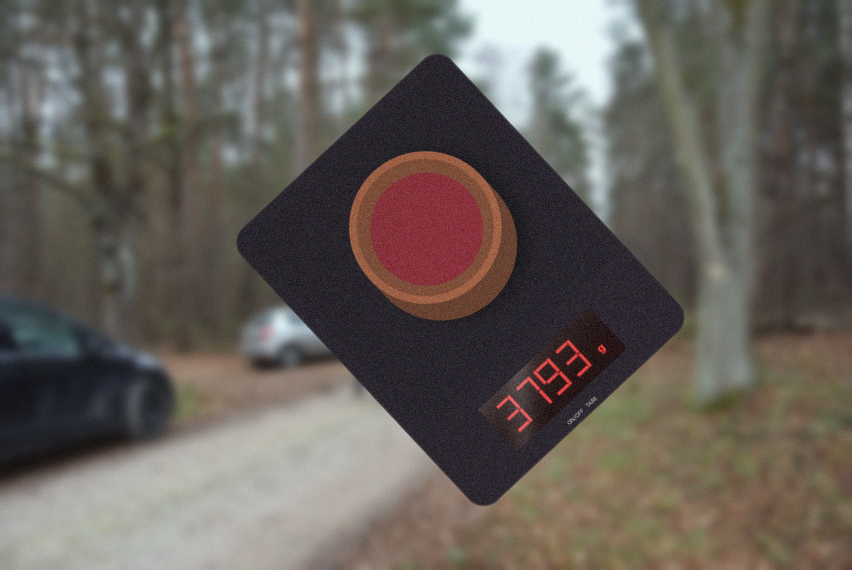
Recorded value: **3793** g
